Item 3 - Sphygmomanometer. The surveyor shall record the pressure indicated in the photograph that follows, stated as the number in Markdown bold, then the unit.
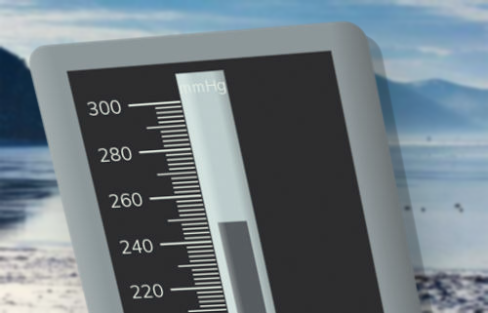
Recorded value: **248** mmHg
